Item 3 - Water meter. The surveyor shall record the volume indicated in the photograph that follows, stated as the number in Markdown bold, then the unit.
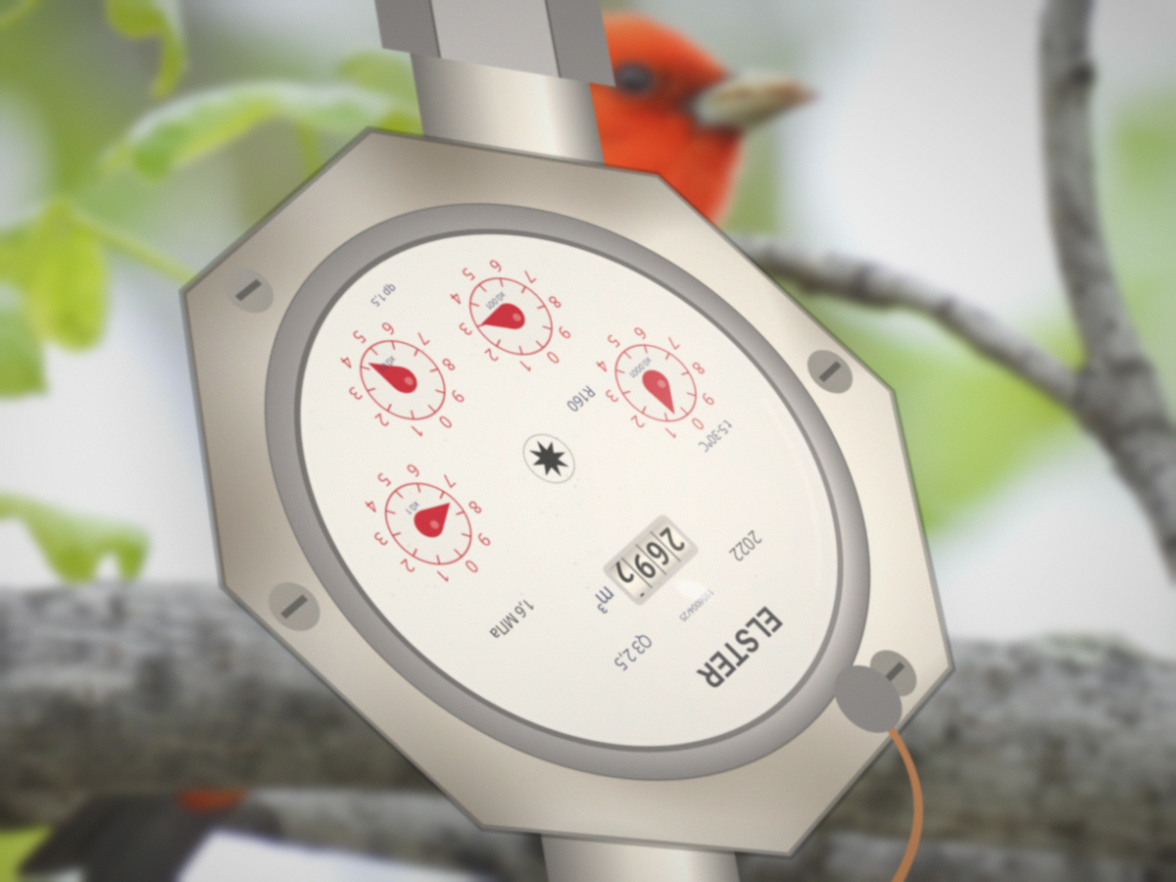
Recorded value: **2691.7430** m³
